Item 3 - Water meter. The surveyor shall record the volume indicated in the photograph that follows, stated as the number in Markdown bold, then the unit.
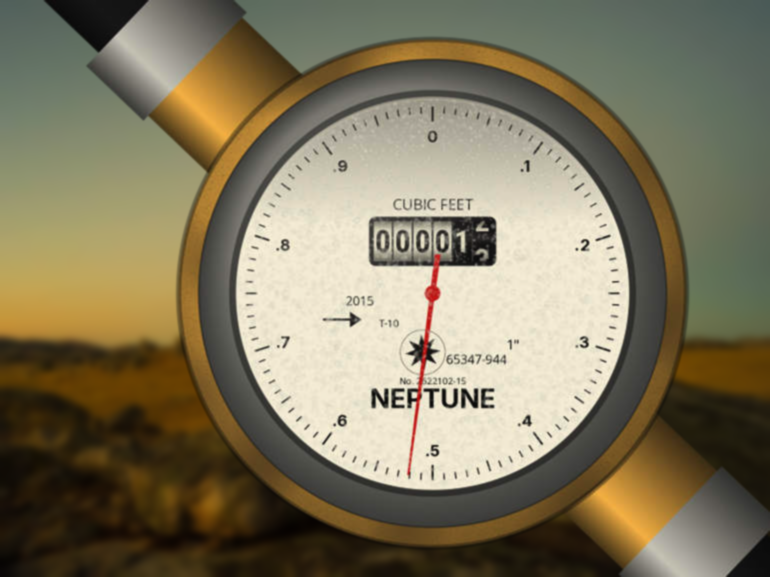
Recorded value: **12.52** ft³
